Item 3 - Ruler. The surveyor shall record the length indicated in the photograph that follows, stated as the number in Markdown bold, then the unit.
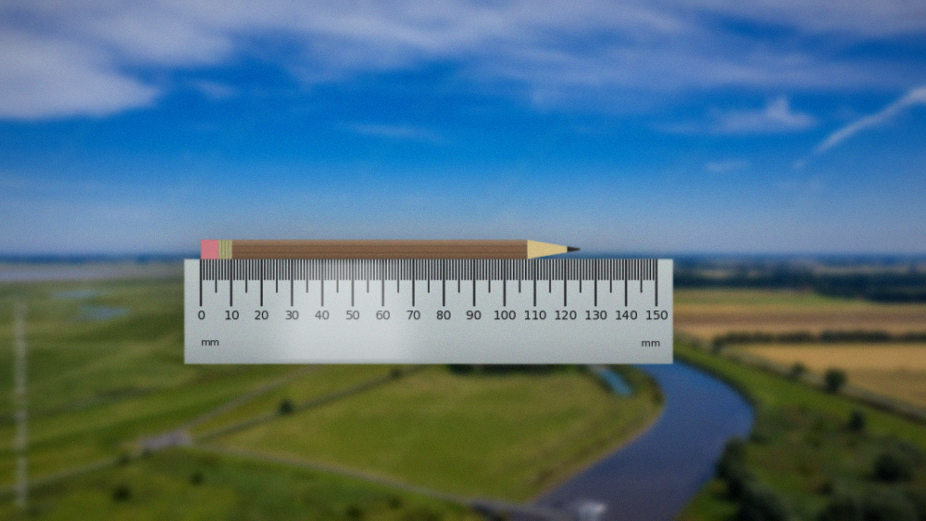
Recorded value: **125** mm
